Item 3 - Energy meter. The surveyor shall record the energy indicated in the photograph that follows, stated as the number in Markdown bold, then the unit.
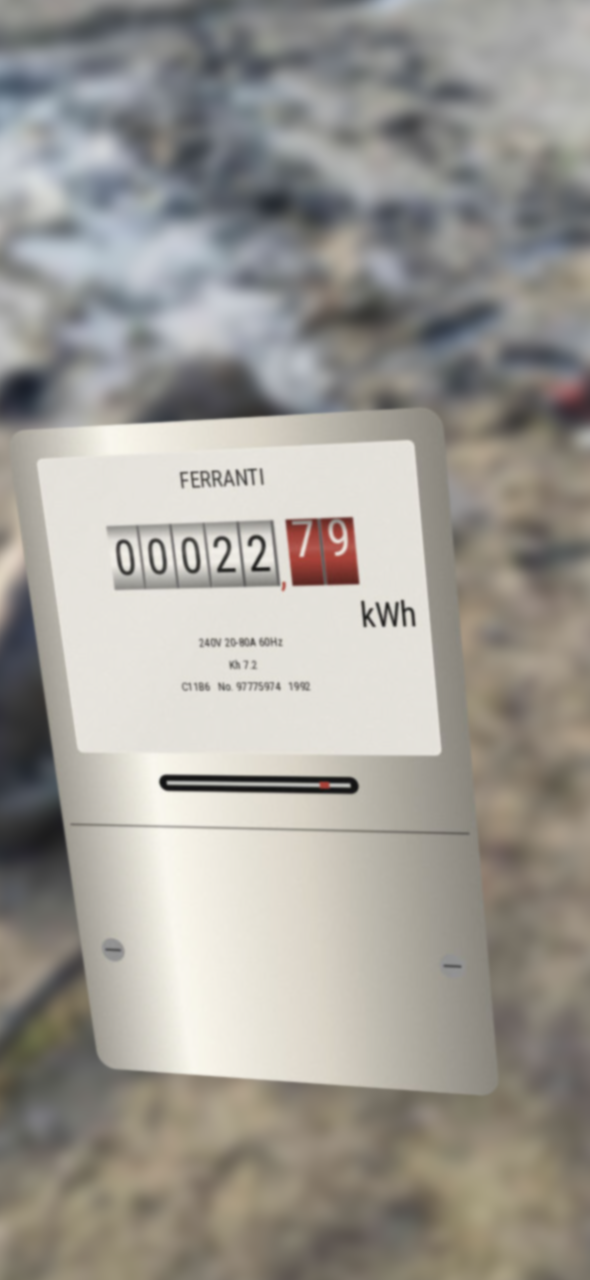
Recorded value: **22.79** kWh
